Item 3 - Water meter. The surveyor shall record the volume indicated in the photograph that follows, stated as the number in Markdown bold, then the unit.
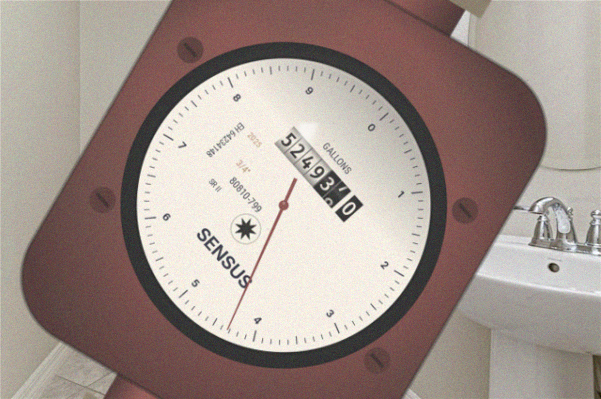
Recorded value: **5249374.3** gal
